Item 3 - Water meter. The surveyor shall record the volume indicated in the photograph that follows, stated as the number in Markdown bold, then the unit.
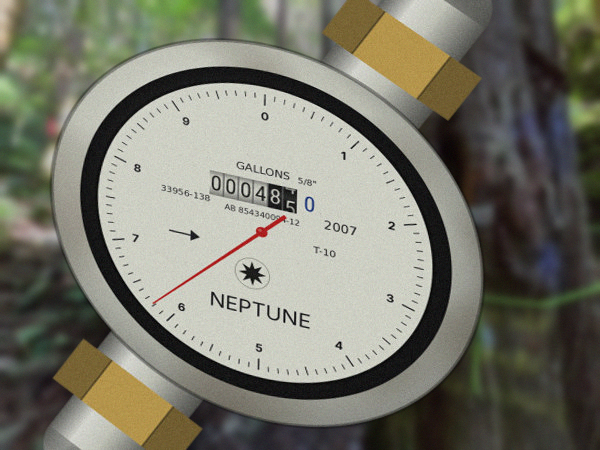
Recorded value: **4846.2** gal
